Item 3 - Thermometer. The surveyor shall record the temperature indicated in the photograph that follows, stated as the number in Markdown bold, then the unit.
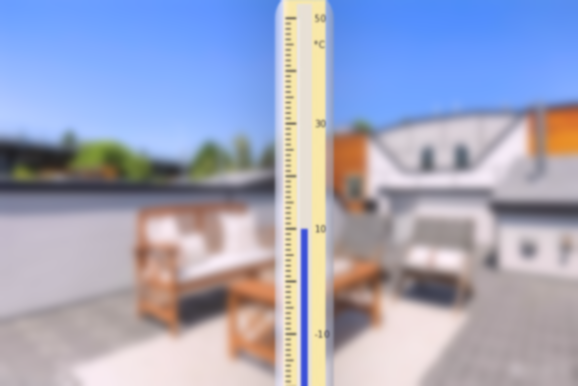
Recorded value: **10** °C
